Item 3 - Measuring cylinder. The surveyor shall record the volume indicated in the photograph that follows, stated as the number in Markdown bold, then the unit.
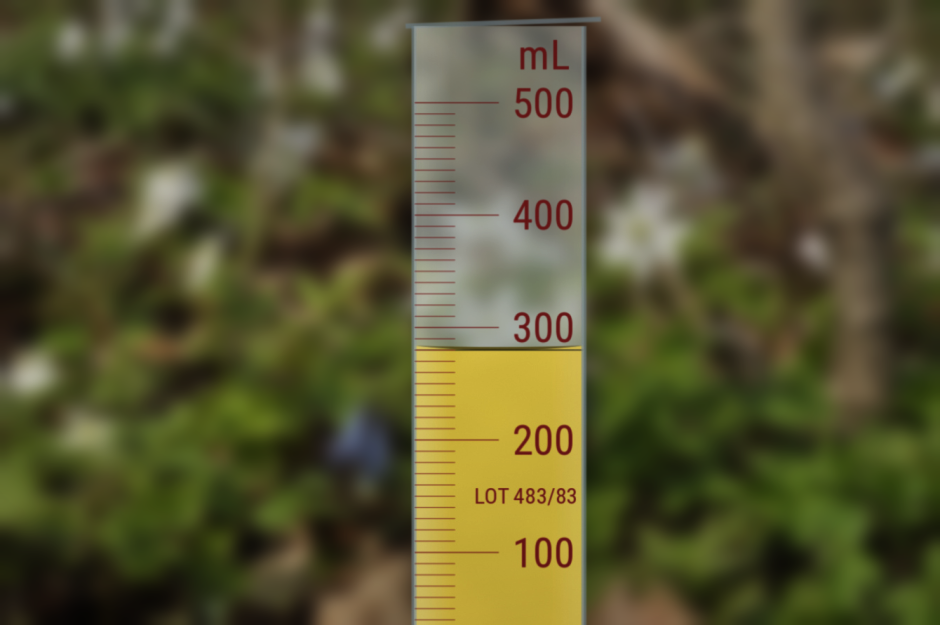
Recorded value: **280** mL
